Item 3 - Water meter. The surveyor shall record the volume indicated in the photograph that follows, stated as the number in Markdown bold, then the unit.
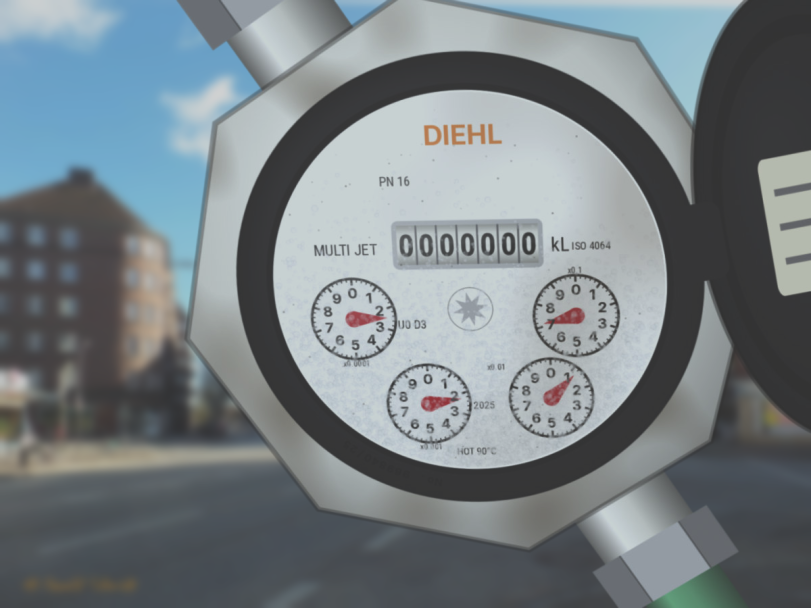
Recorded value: **0.7122** kL
